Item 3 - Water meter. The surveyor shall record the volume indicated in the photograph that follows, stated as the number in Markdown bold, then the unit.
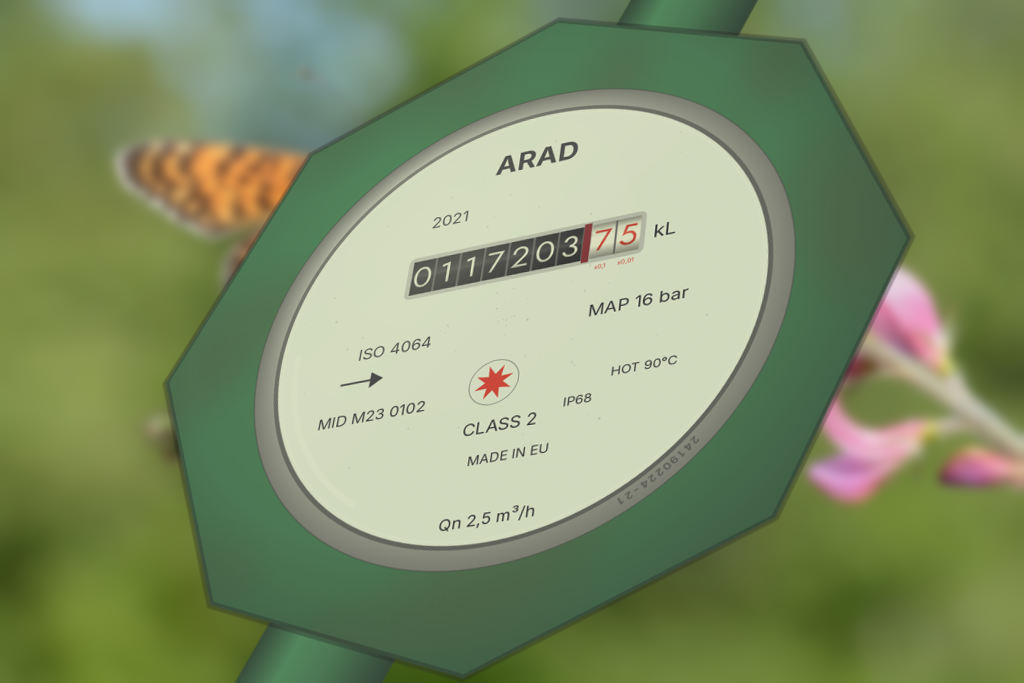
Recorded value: **117203.75** kL
